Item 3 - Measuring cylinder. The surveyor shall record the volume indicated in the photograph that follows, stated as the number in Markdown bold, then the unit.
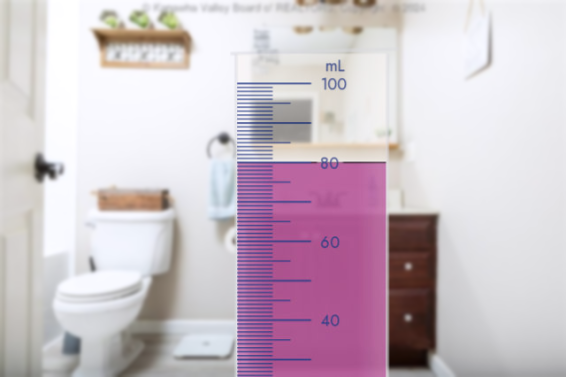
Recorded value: **80** mL
